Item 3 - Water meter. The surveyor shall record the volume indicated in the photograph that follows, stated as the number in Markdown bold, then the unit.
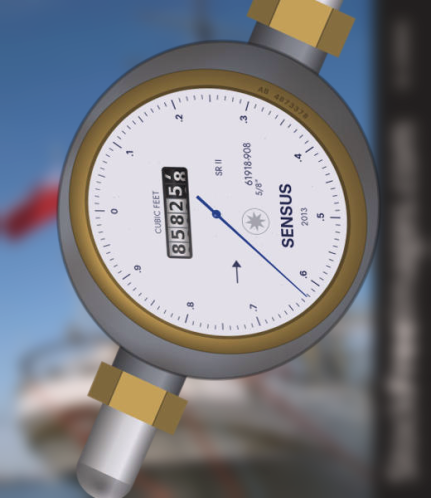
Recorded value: **858257.62** ft³
